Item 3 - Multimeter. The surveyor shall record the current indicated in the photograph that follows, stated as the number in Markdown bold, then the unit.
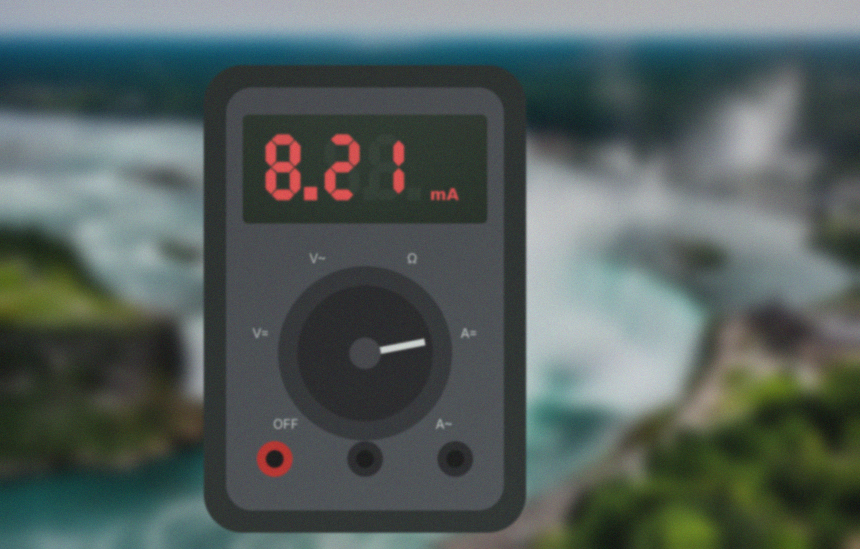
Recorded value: **8.21** mA
